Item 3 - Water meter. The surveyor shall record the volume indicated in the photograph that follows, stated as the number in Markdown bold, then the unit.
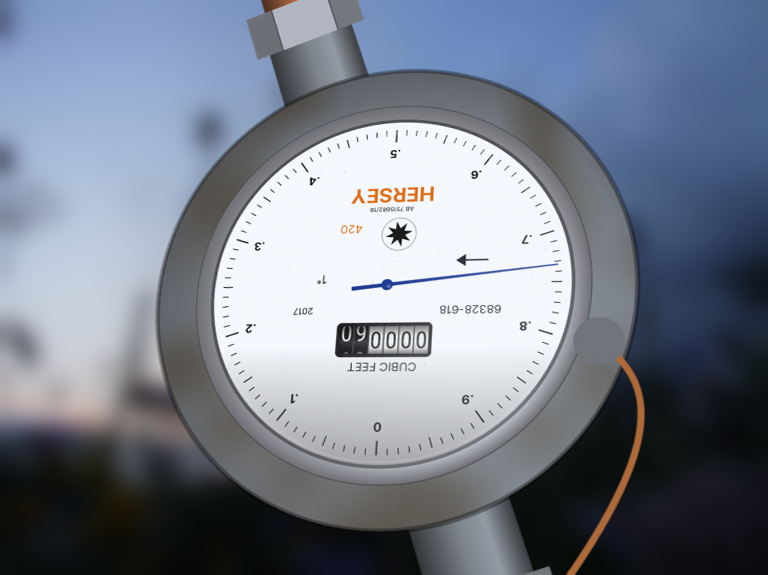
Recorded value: **59.73** ft³
